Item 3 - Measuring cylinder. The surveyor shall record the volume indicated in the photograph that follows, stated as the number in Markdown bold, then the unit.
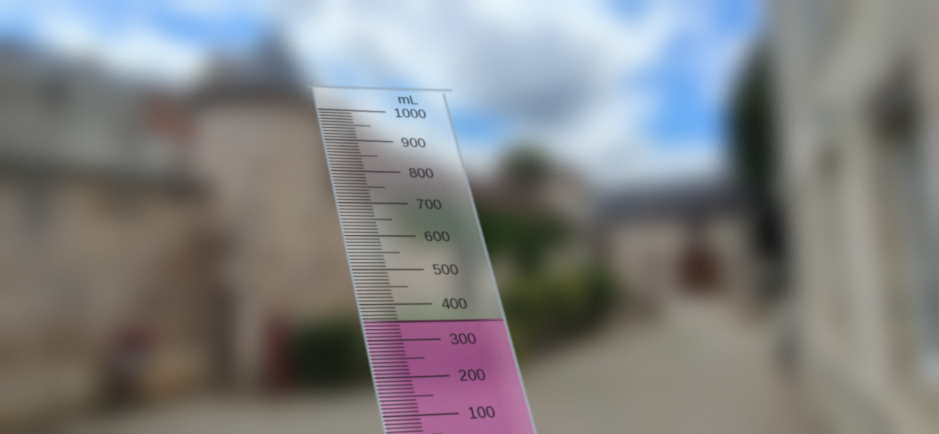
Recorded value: **350** mL
